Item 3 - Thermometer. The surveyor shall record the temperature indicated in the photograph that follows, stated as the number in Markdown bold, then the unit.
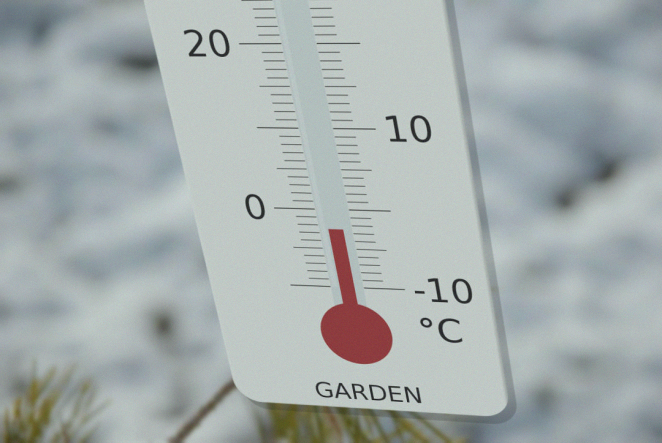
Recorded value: **-2.5** °C
